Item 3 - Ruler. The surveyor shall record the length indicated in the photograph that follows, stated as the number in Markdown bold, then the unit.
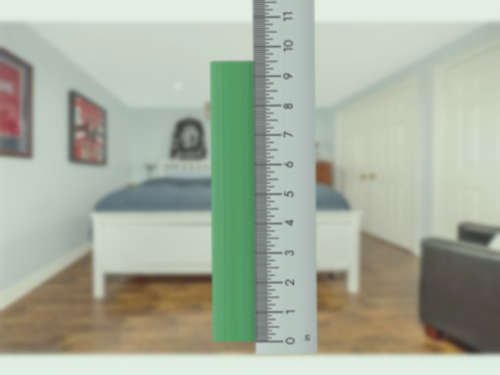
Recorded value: **9.5** in
